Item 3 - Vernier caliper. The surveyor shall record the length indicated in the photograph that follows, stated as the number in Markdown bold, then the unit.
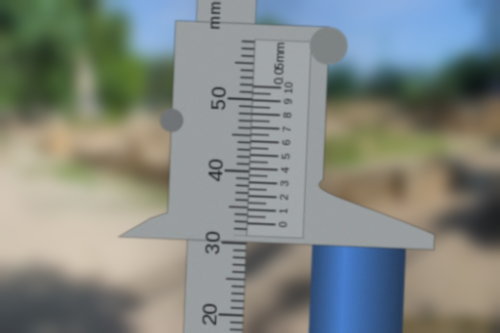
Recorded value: **32.8** mm
